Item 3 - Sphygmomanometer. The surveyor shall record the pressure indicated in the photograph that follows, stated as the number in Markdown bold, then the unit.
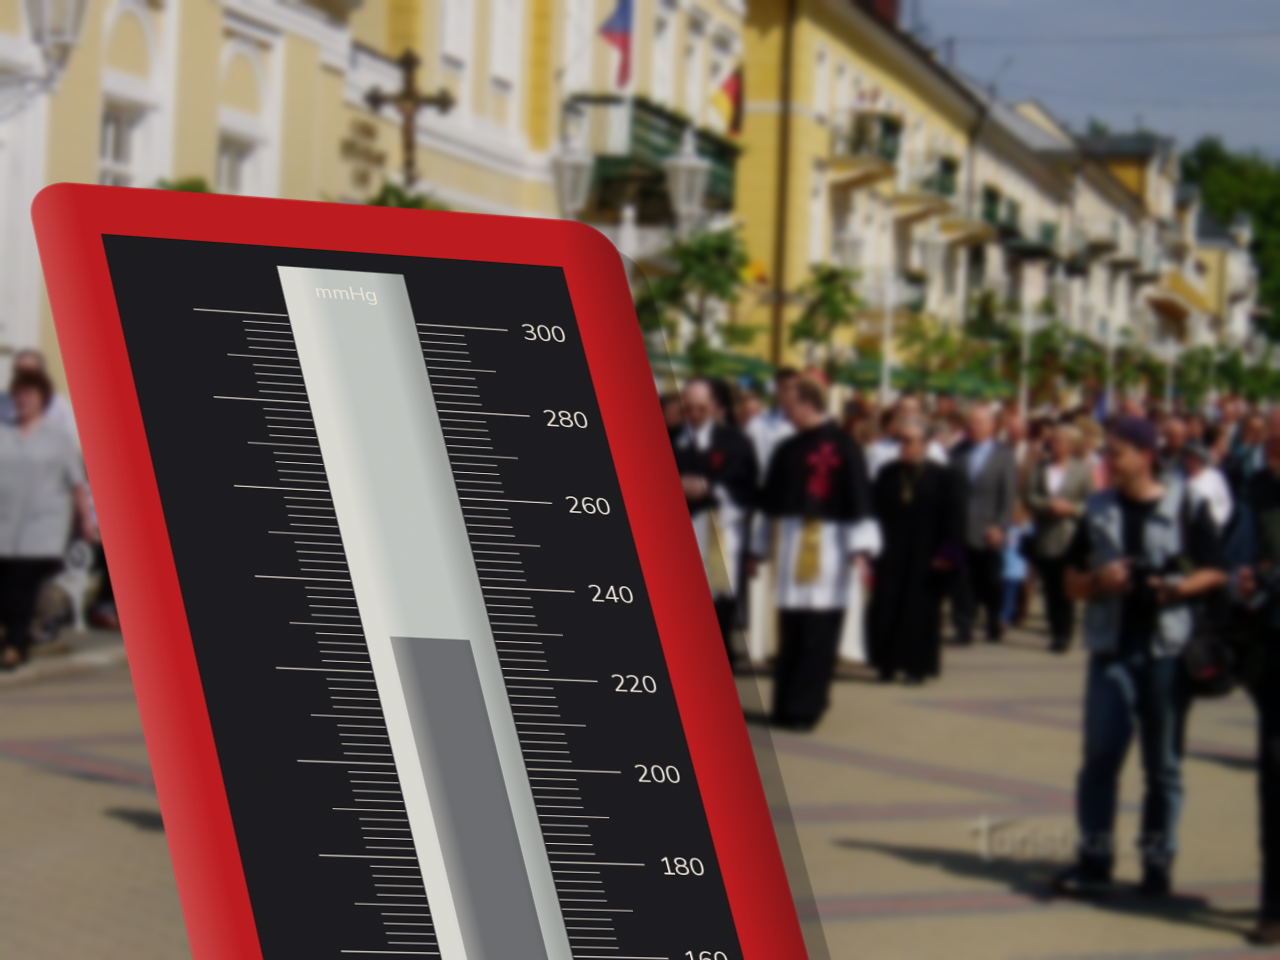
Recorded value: **228** mmHg
